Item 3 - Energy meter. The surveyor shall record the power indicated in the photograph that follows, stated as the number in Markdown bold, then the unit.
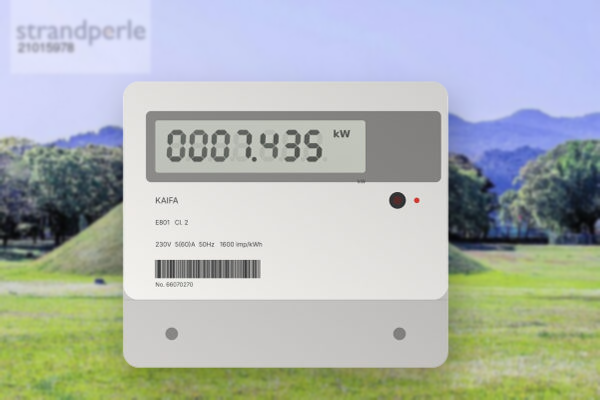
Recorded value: **7.435** kW
